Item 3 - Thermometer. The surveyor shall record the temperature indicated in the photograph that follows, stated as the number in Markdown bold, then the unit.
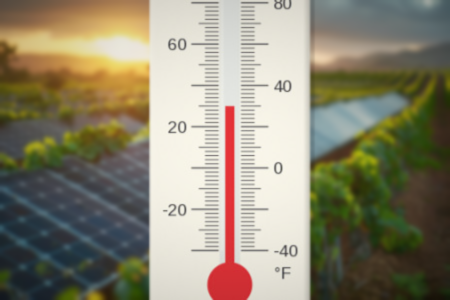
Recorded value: **30** °F
